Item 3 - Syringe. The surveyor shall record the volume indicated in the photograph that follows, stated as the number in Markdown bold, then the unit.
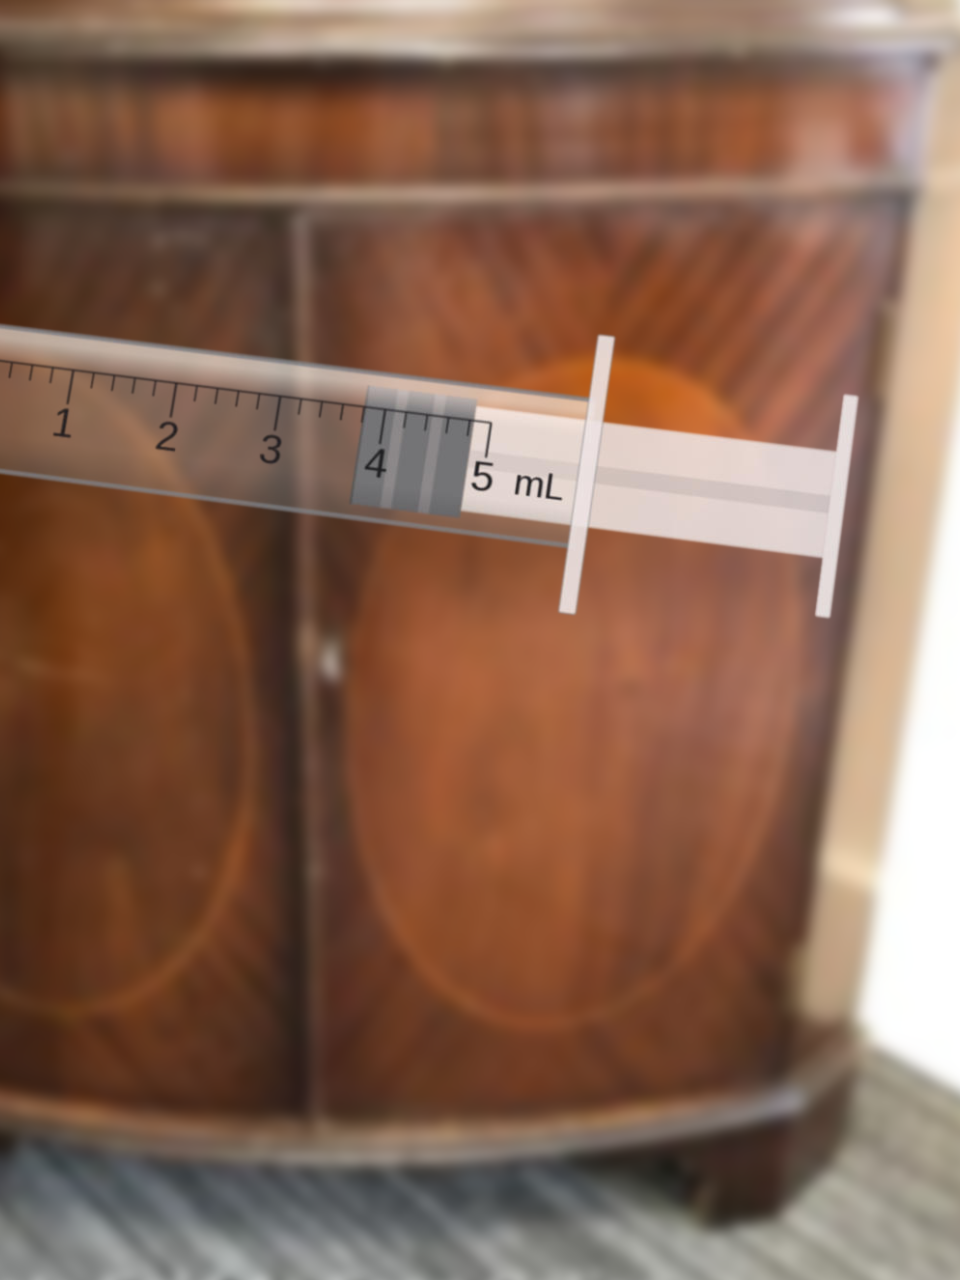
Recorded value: **3.8** mL
